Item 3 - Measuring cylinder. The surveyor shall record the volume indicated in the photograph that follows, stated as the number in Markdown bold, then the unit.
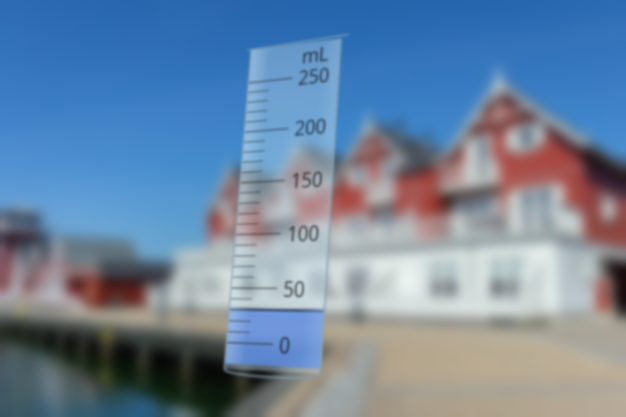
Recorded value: **30** mL
